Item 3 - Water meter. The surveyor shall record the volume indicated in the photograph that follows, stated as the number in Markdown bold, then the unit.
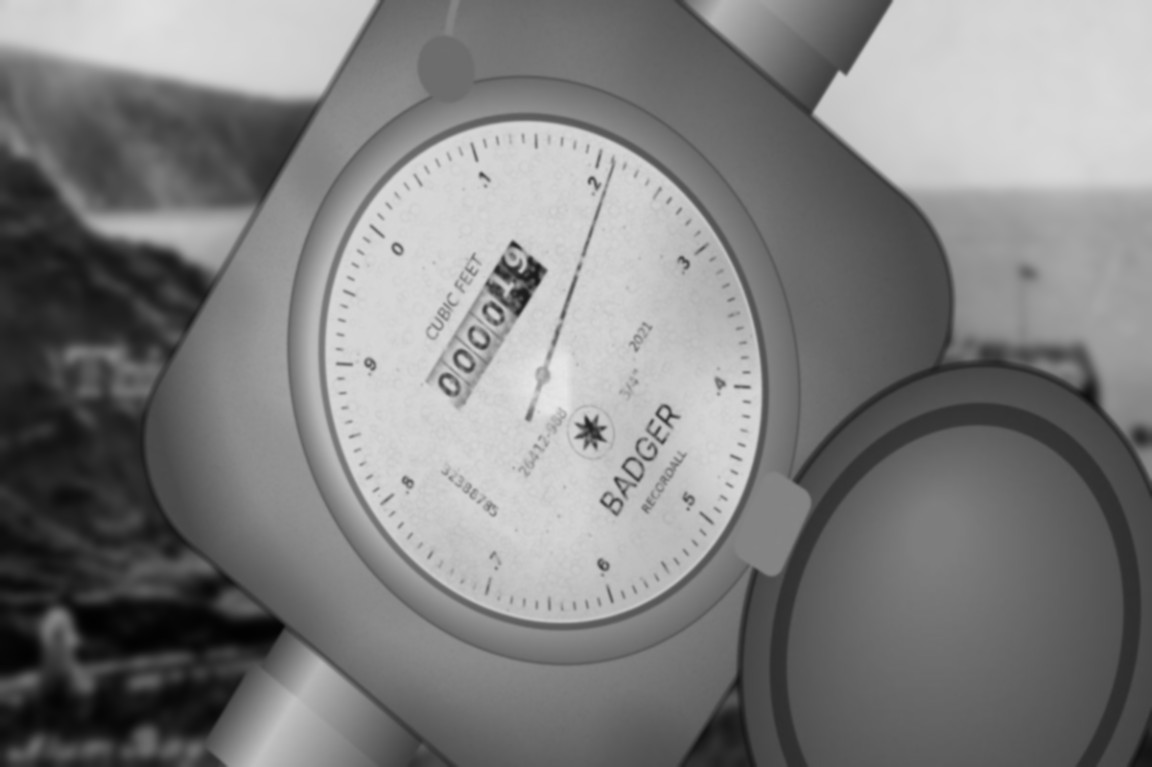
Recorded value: **19.21** ft³
